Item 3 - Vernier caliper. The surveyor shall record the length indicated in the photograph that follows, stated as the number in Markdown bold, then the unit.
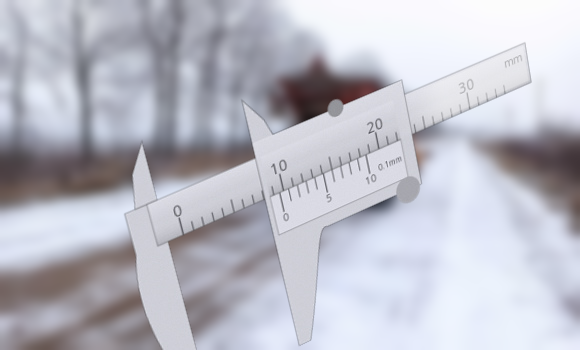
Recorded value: **9.6** mm
